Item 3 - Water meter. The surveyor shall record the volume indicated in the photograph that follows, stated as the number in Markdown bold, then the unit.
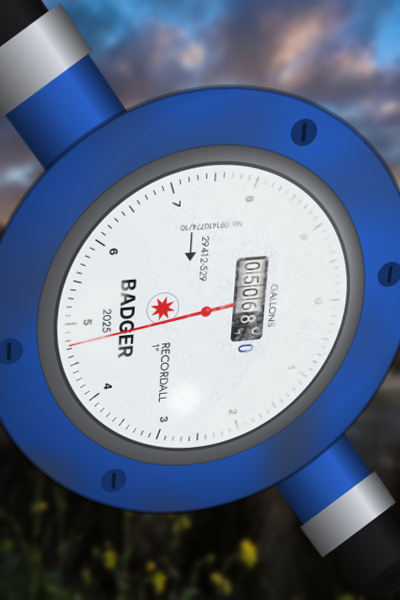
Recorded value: **506804.7** gal
